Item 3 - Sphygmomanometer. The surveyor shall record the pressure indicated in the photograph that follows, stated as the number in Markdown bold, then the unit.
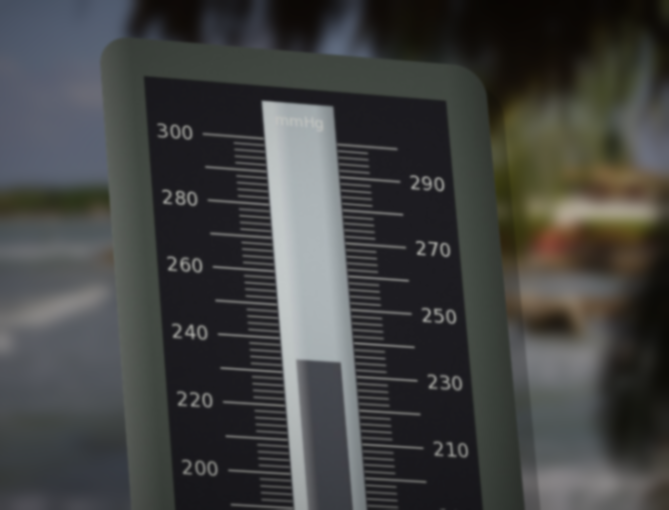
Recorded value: **234** mmHg
